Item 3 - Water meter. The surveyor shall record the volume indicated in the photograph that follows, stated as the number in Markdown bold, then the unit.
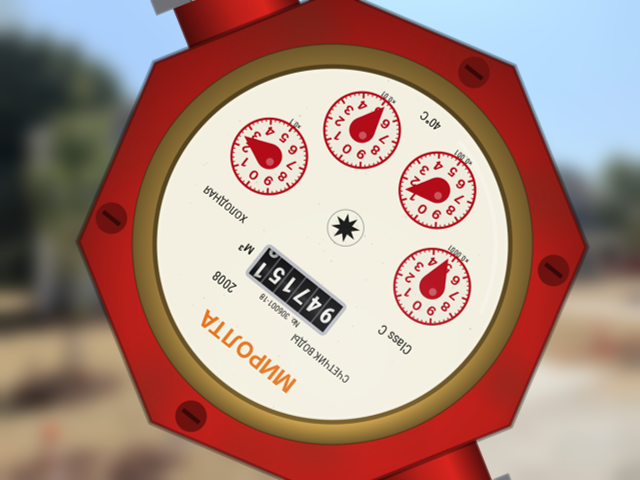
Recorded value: **947151.2514** m³
